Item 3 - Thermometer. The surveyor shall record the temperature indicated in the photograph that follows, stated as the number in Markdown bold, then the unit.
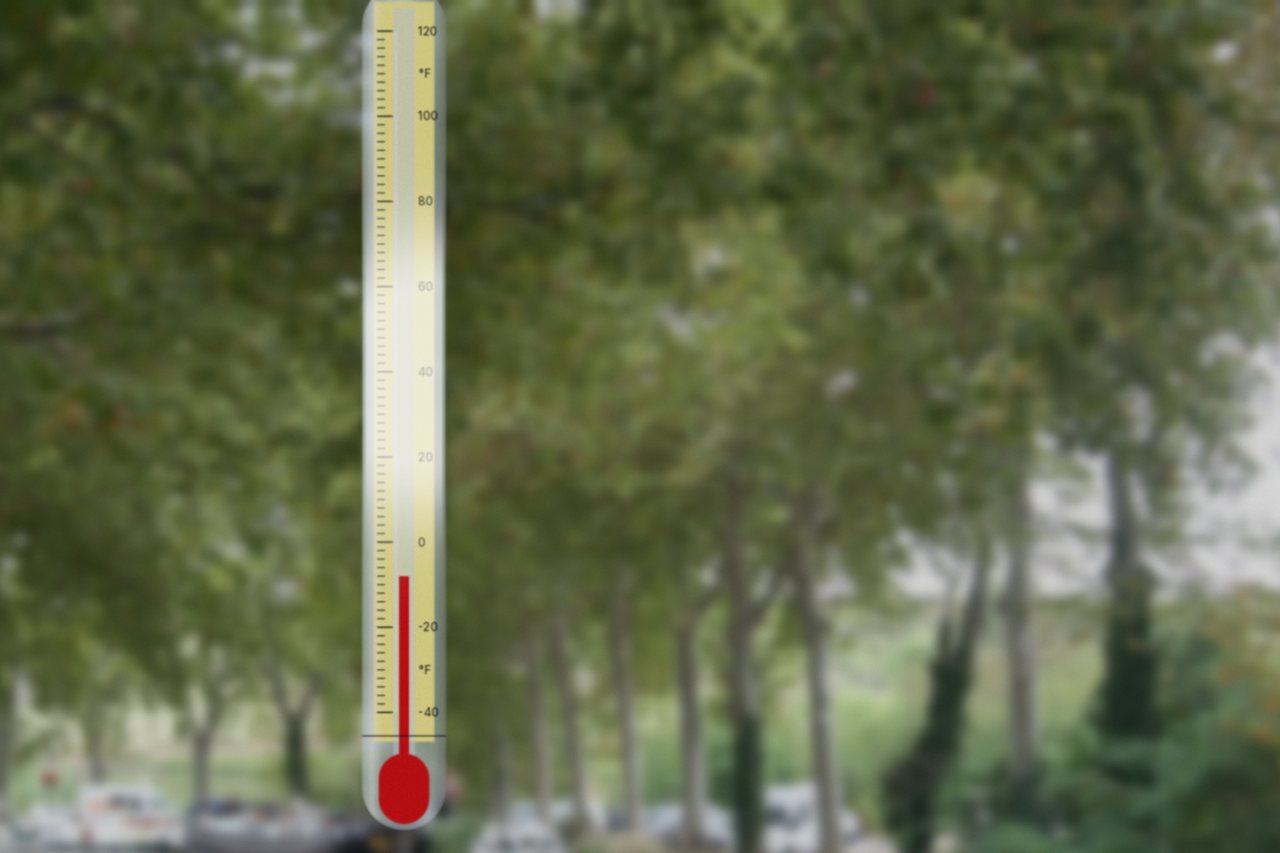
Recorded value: **-8** °F
